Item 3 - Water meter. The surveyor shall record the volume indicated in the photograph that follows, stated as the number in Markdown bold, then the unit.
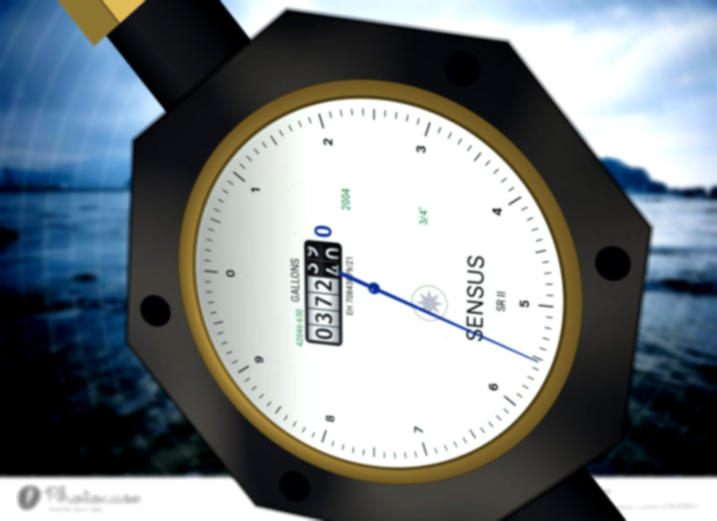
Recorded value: **372395.5** gal
